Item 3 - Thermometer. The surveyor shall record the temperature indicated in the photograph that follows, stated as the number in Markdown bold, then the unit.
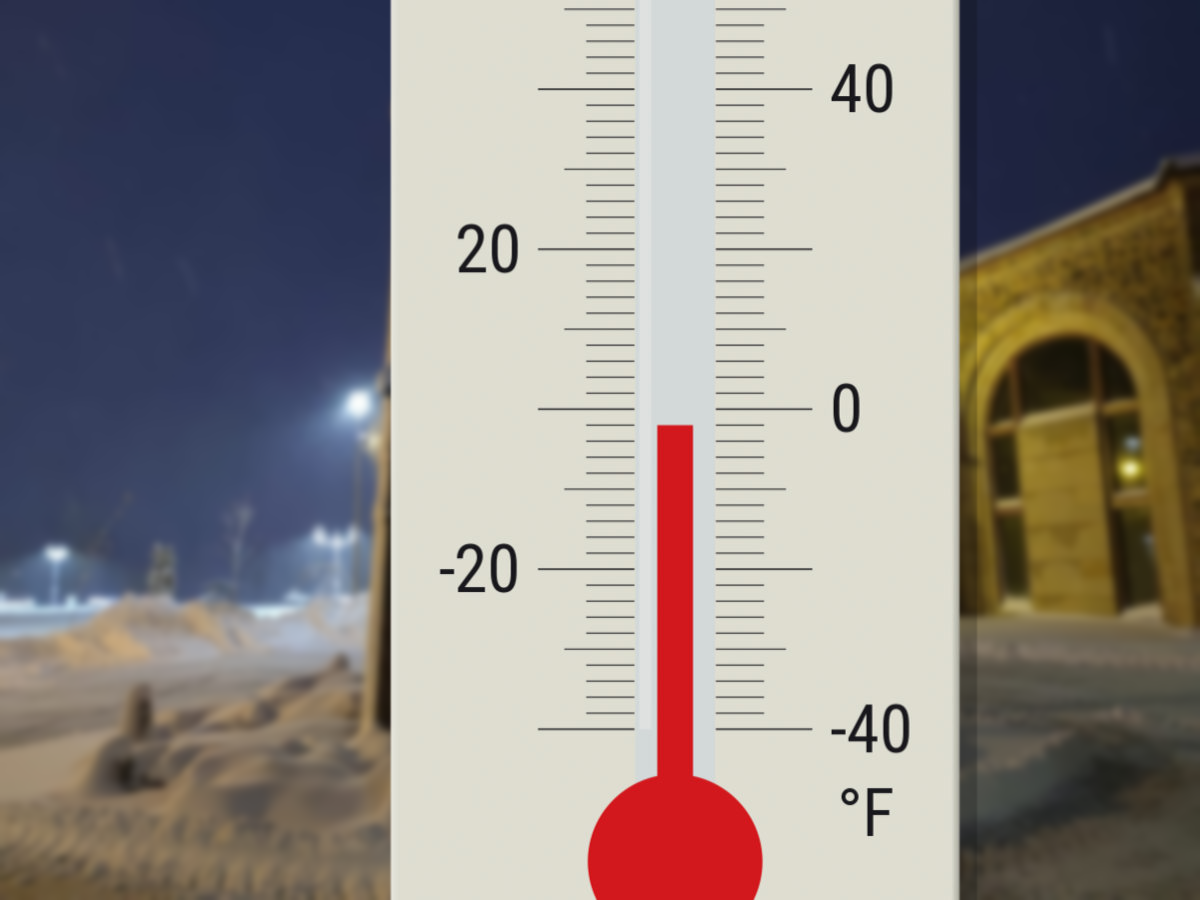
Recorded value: **-2** °F
